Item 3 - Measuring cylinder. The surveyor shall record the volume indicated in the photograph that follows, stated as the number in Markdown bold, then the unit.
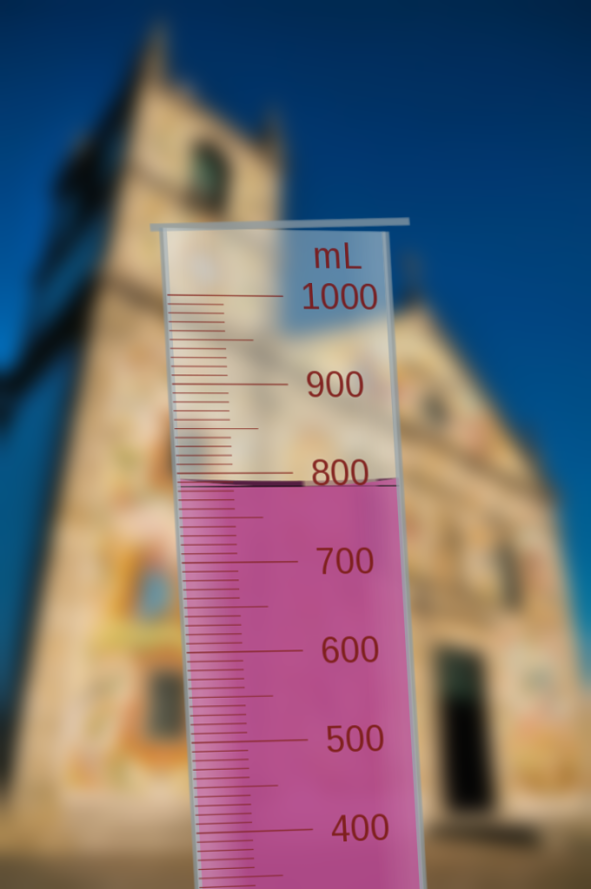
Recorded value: **785** mL
